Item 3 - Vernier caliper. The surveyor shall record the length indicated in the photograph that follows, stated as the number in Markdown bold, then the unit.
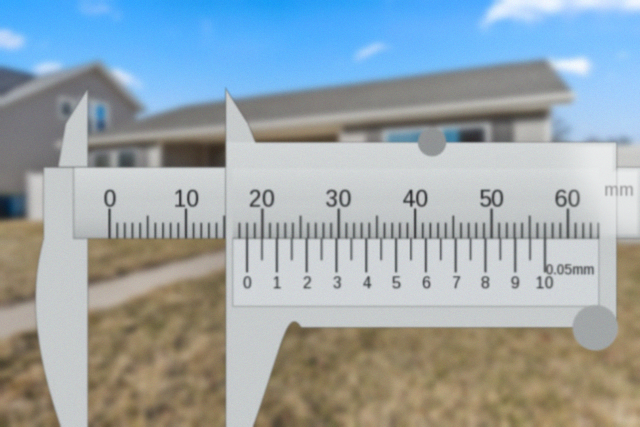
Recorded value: **18.0** mm
